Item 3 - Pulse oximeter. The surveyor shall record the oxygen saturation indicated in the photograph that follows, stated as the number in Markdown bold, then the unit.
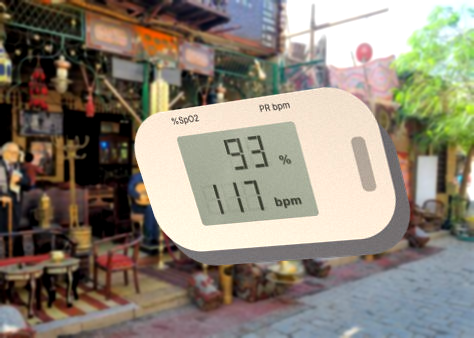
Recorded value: **93** %
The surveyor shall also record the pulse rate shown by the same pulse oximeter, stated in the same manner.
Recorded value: **117** bpm
